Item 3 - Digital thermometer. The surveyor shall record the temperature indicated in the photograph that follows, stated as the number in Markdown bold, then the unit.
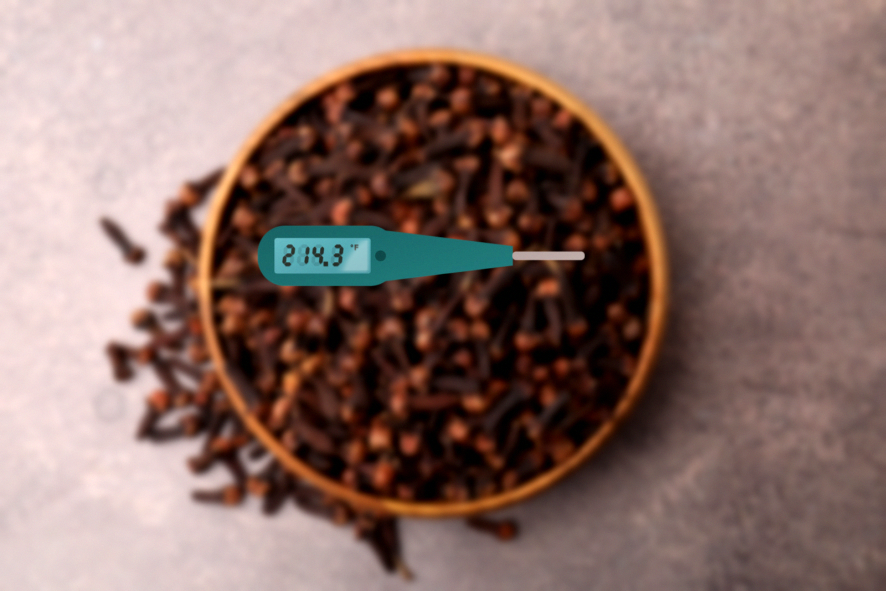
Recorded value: **214.3** °F
